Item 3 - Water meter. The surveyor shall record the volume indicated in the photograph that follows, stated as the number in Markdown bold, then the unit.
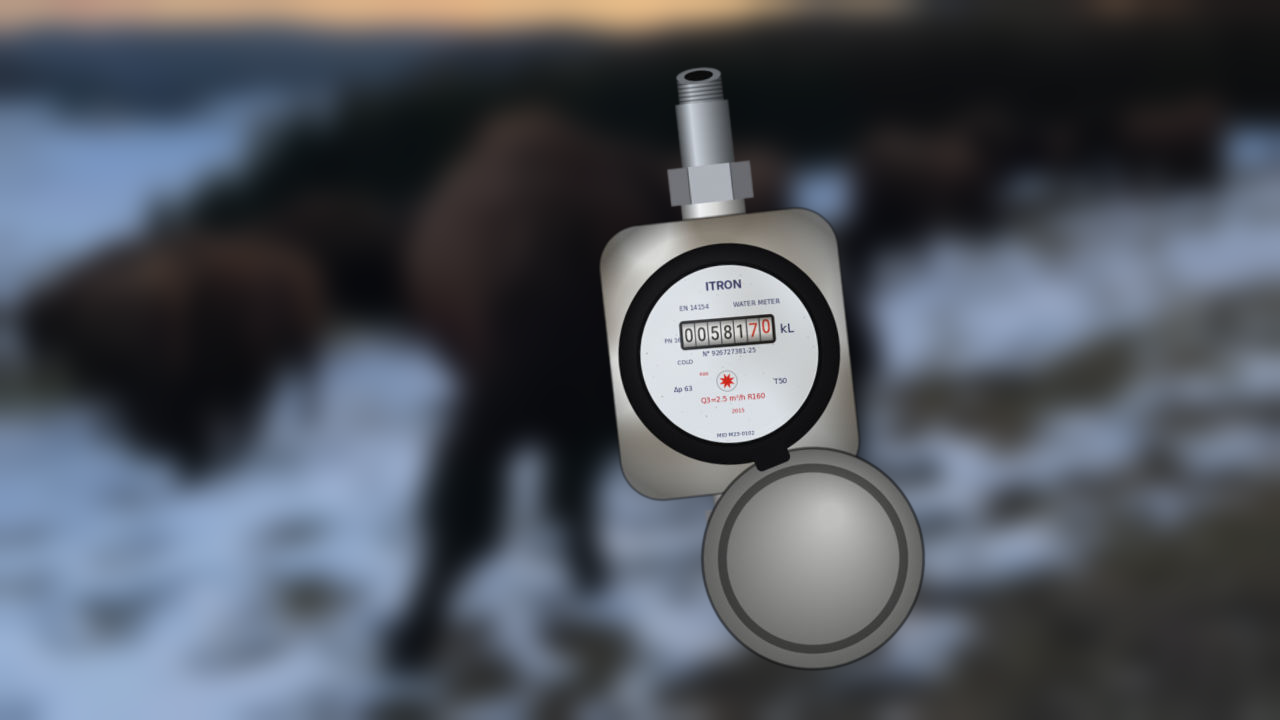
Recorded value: **581.70** kL
